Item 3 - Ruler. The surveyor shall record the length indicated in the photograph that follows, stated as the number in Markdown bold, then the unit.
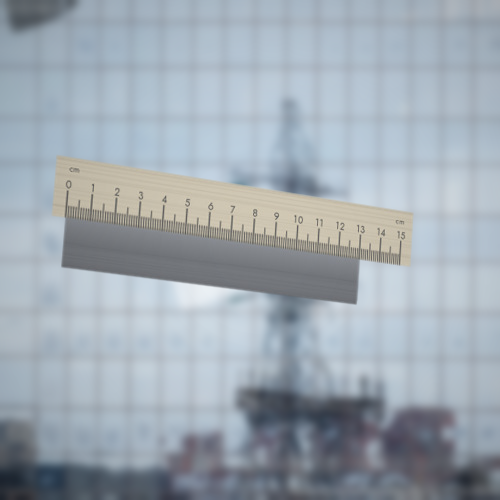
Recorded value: **13** cm
